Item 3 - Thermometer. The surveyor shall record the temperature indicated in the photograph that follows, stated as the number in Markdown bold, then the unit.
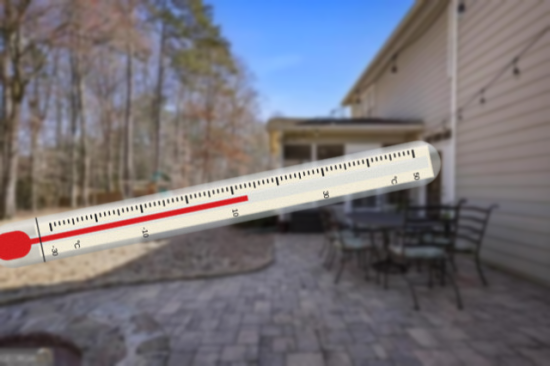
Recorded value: **13** °C
